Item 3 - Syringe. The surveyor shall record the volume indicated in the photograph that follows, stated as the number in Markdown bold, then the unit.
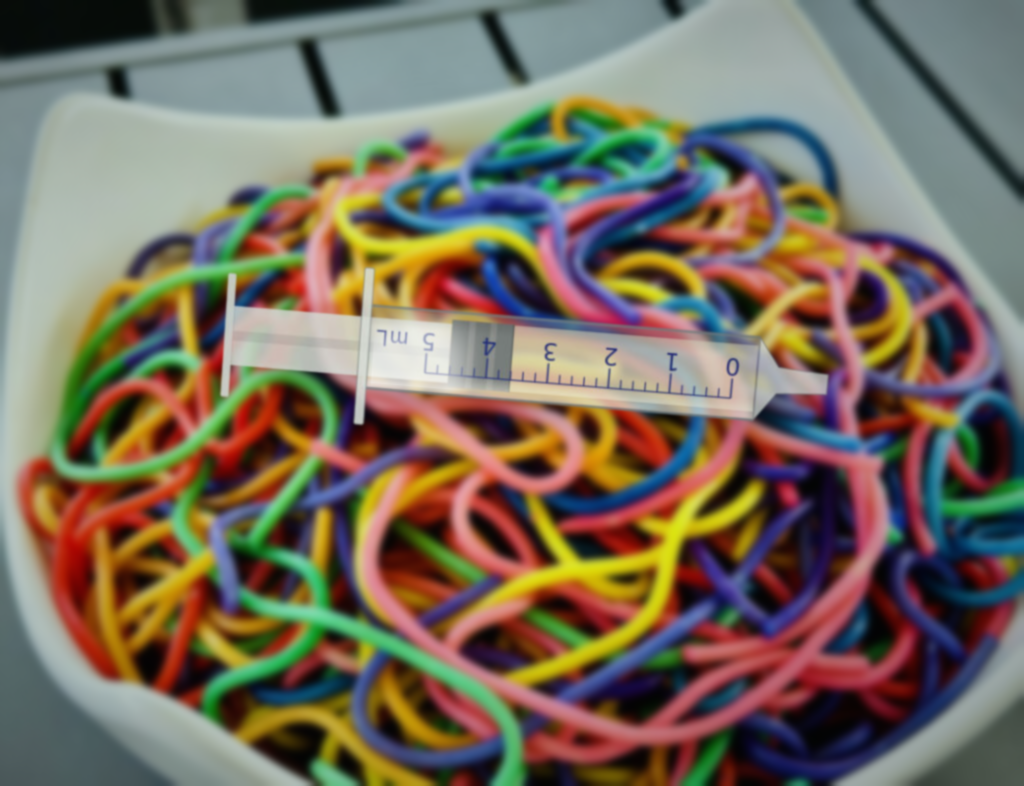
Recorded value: **3.6** mL
